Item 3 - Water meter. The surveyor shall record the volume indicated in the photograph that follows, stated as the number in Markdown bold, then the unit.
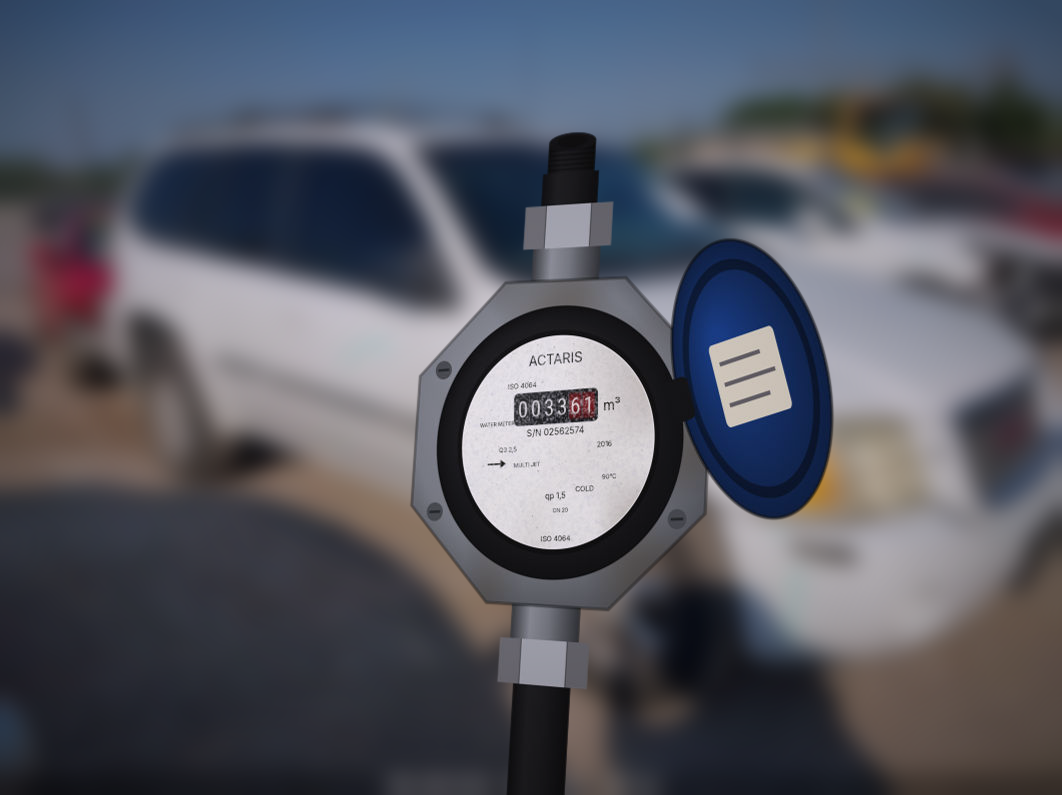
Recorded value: **33.61** m³
